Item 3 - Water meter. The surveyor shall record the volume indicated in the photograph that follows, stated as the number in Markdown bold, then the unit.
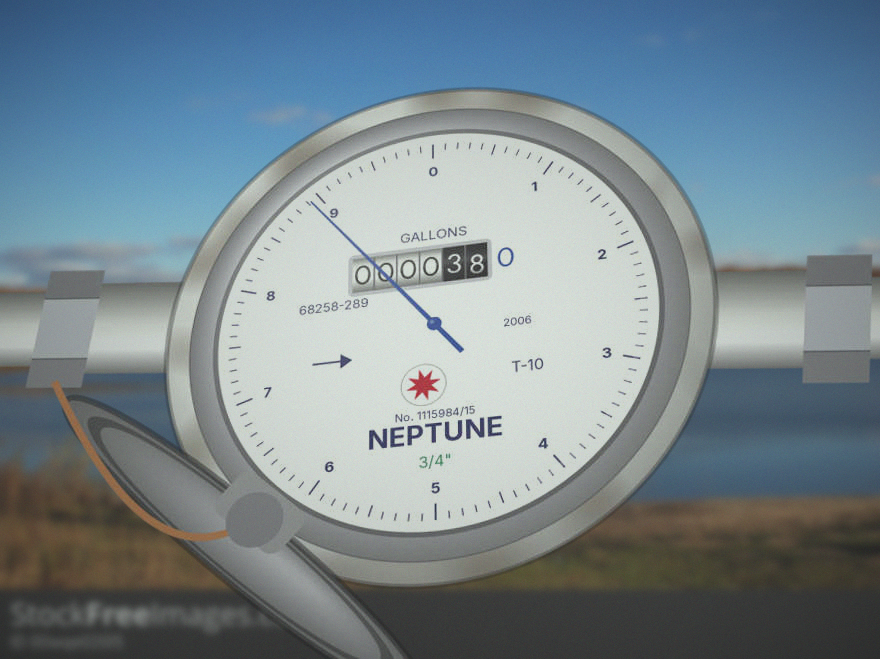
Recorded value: **378.9** gal
